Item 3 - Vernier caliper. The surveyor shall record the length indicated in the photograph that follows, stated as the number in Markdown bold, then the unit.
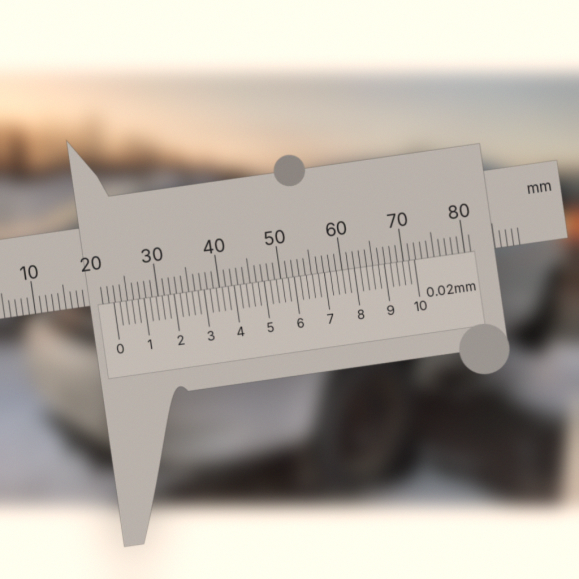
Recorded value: **22.8** mm
